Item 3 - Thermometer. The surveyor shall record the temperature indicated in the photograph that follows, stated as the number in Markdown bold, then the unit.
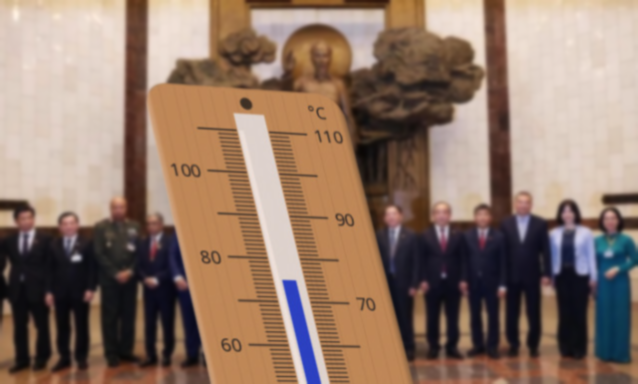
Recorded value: **75** °C
